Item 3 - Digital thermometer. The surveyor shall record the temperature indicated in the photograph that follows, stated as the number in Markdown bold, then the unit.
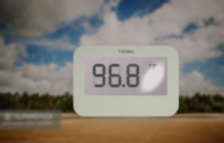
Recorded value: **96.8** °F
